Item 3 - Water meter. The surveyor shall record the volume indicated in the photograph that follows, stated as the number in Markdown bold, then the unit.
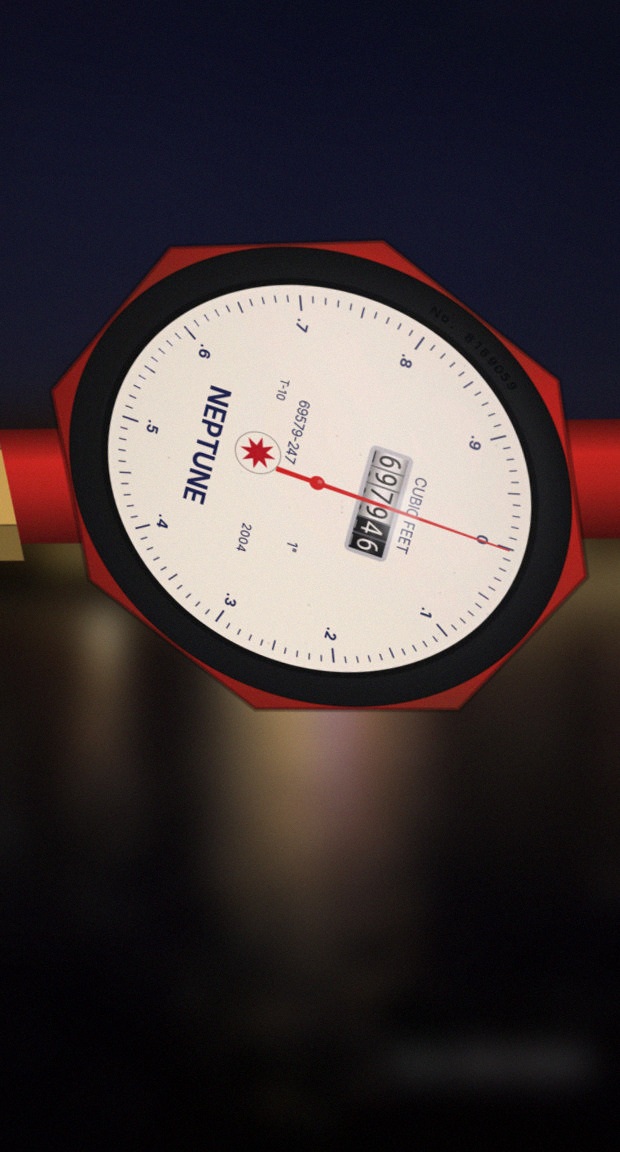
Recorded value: **697946.00** ft³
